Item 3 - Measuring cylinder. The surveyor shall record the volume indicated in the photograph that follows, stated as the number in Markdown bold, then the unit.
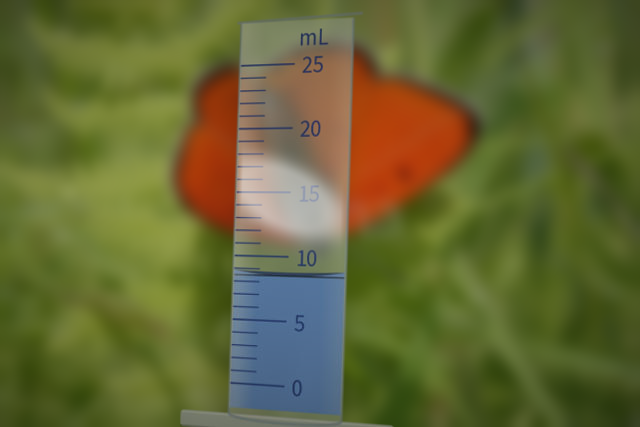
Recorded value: **8.5** mL
